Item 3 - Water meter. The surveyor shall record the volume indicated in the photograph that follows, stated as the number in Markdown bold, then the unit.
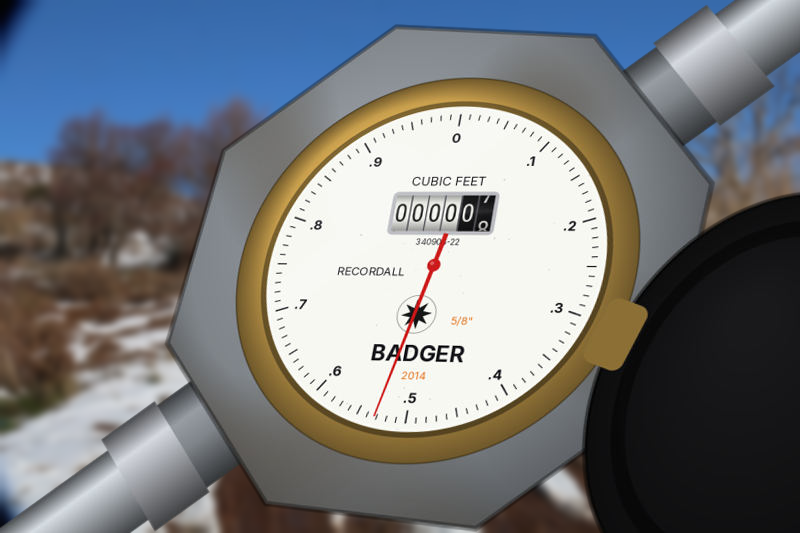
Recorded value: **7.53** ft³
